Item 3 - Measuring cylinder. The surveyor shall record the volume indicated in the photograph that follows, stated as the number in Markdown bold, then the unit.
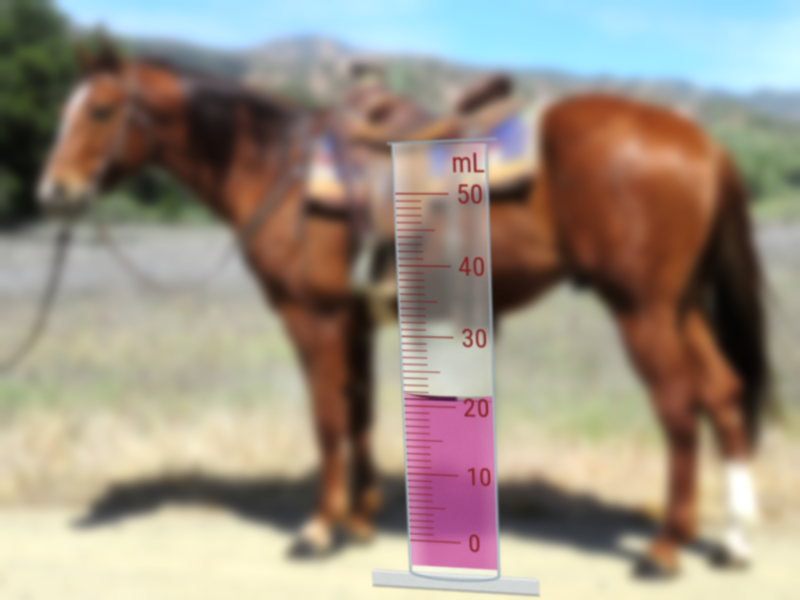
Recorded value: **21** mL
